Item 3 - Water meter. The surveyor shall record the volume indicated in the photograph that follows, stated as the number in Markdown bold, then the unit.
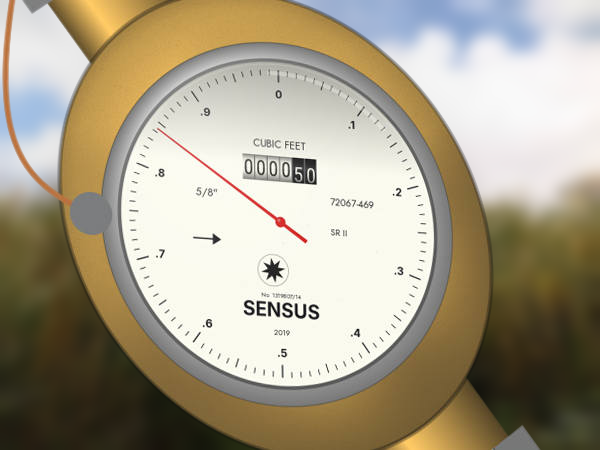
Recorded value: **49.84** ft³
